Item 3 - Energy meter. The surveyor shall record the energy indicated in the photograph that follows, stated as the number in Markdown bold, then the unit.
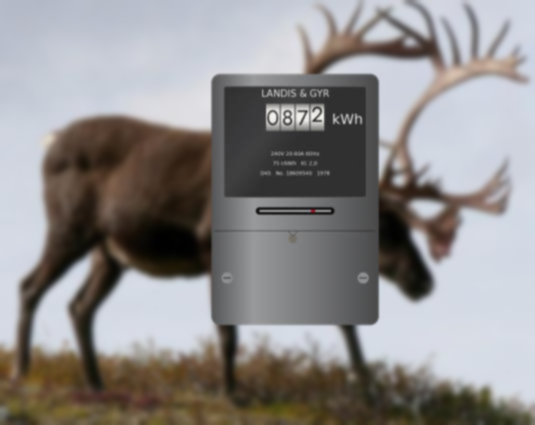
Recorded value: **872** kWh
